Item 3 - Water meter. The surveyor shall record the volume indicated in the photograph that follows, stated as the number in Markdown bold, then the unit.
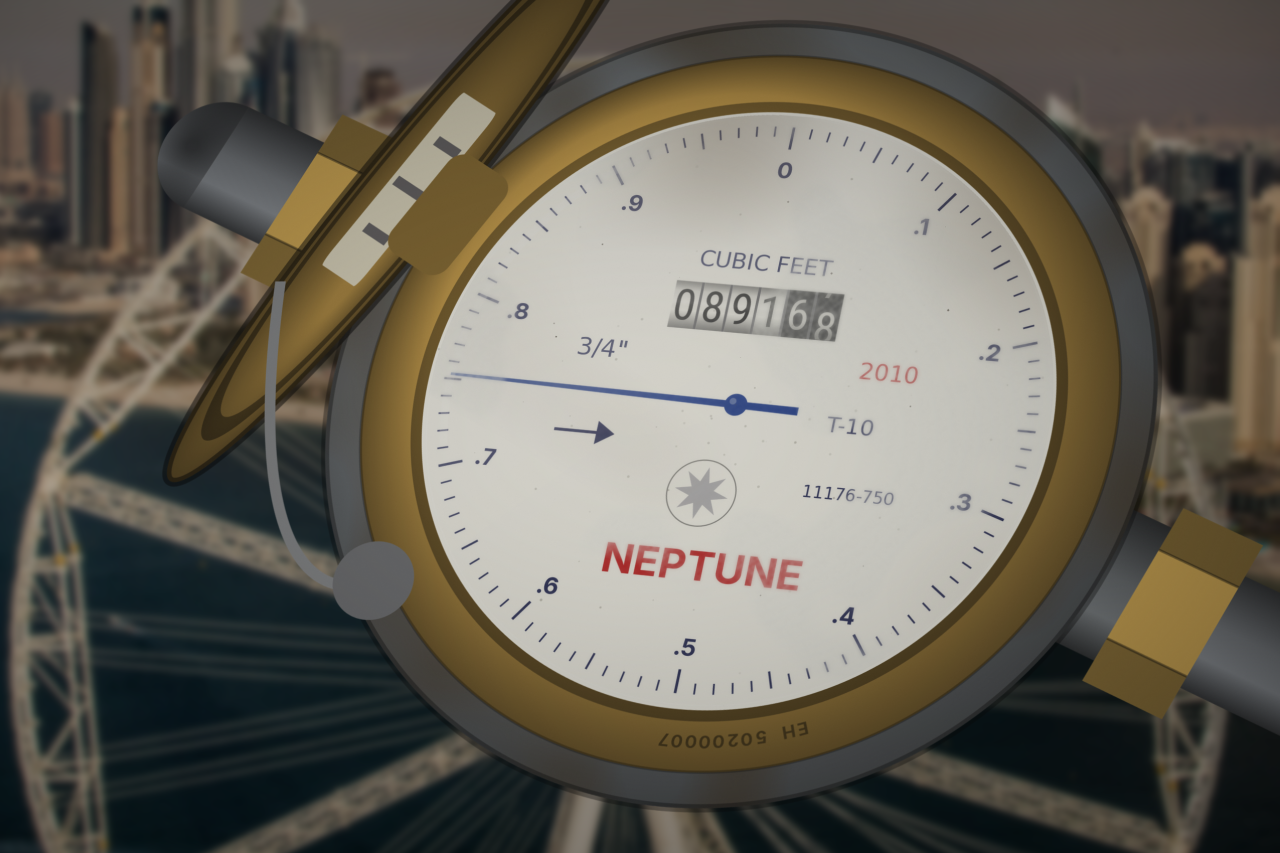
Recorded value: **89167.75** ft³
